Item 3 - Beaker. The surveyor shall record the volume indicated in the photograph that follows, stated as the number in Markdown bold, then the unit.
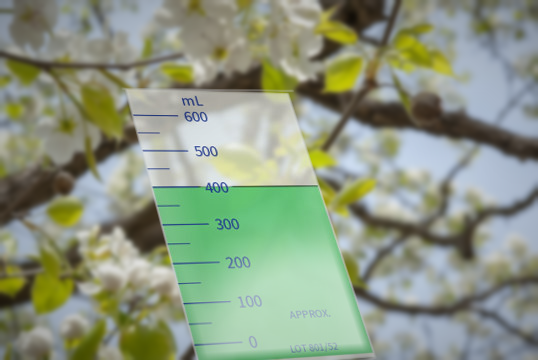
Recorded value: **400** mL
